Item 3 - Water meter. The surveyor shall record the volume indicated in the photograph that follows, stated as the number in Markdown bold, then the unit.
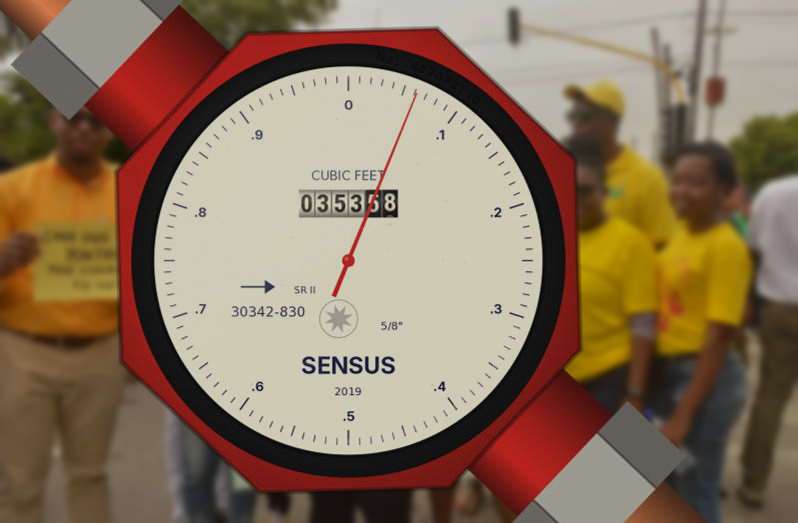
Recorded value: **35358.06** ft³
